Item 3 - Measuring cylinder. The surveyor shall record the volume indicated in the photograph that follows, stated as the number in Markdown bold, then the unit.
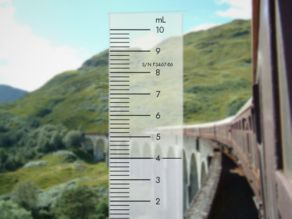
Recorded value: **4** mL
